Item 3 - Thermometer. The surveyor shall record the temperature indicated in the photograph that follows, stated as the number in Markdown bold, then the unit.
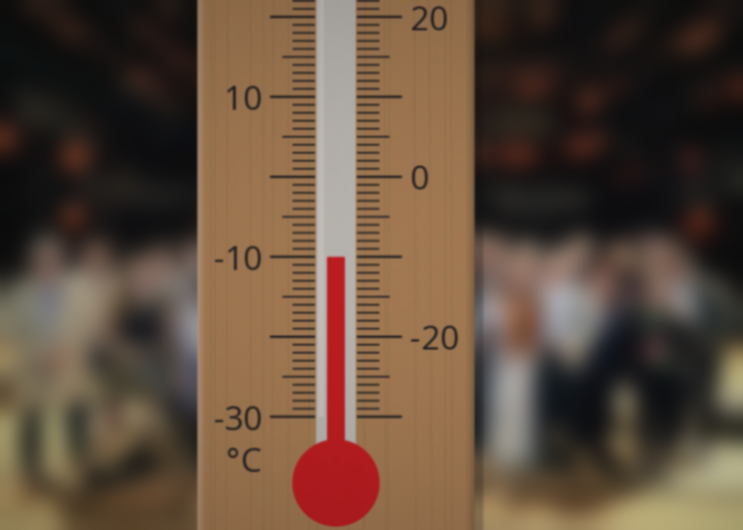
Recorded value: **-10** °C
